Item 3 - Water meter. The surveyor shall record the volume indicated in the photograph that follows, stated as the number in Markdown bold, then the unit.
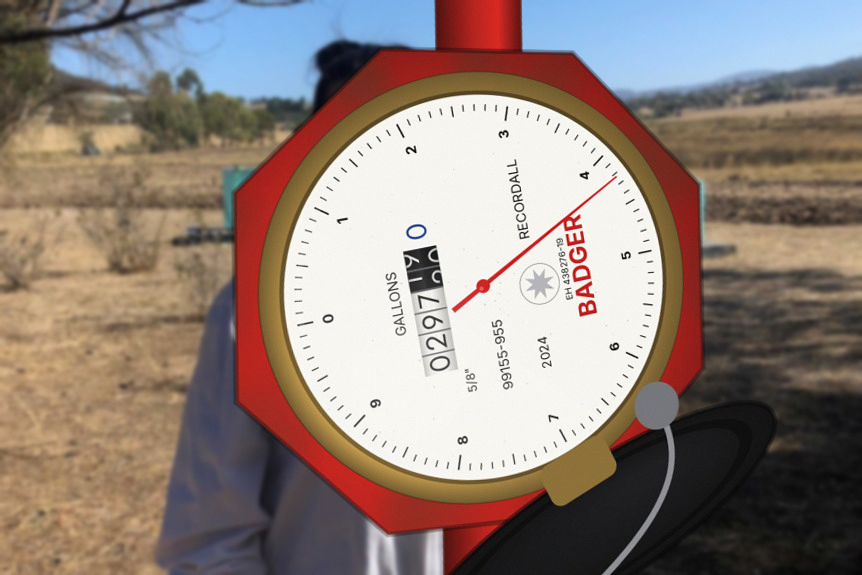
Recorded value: **297194.2** gal
